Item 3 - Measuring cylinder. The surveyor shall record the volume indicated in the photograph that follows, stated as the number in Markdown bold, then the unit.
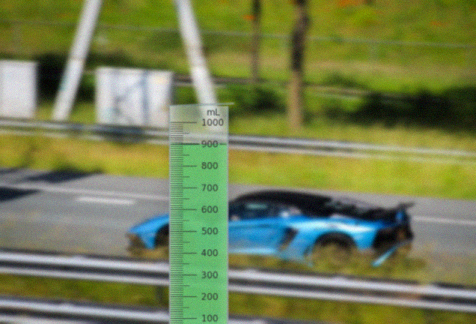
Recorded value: **900** mL
